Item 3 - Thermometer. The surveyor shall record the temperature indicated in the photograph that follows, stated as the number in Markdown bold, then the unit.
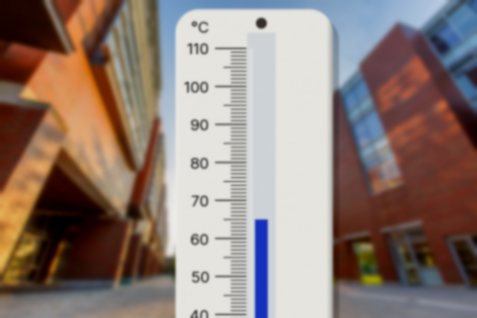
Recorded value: **65** °C
